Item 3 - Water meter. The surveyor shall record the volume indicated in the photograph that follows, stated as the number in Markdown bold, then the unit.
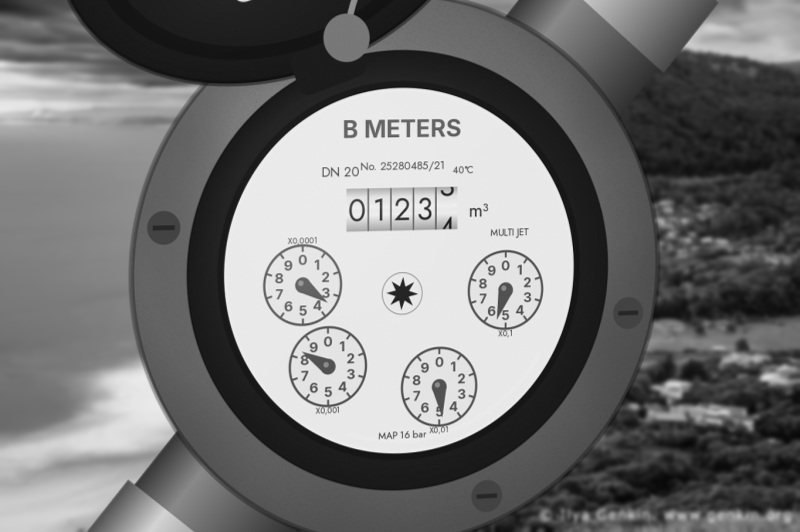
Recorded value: **1233.5483** m³
